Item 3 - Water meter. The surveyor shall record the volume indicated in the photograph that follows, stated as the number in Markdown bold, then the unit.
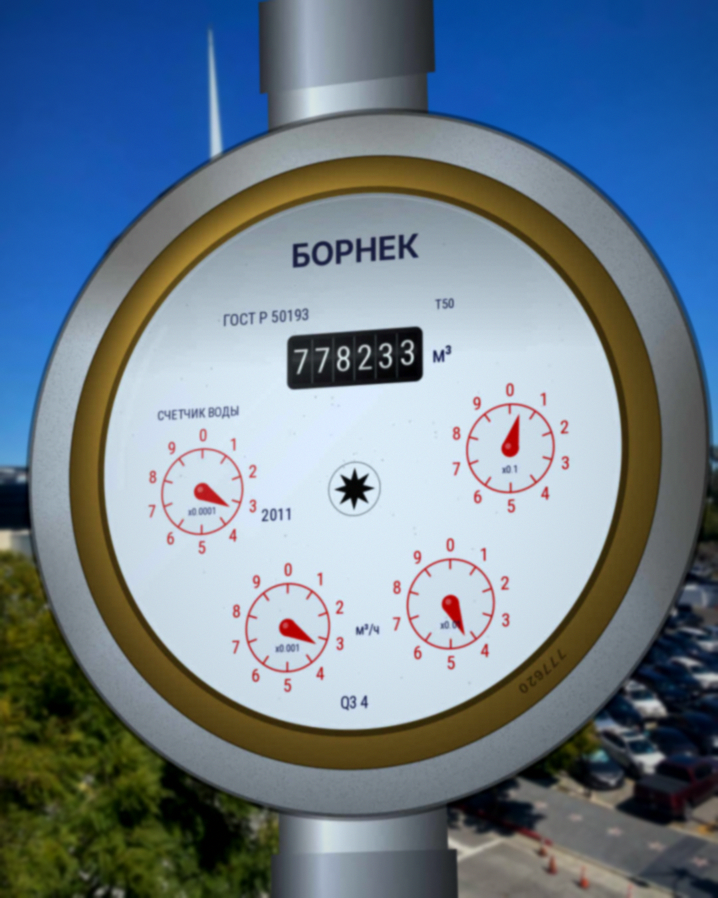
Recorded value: **778233.0433** m³
